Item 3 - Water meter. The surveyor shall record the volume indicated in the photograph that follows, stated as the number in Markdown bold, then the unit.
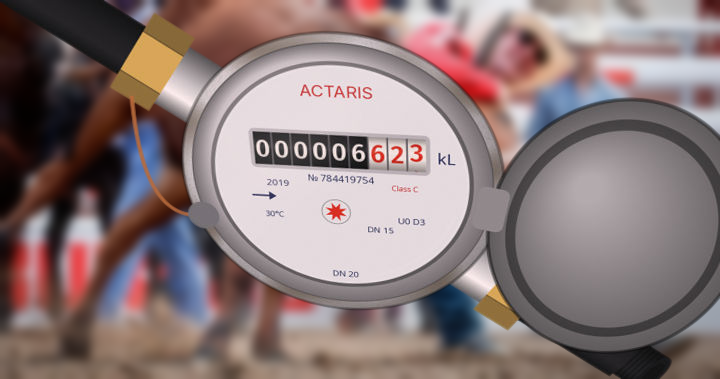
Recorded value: **6.623** kL
